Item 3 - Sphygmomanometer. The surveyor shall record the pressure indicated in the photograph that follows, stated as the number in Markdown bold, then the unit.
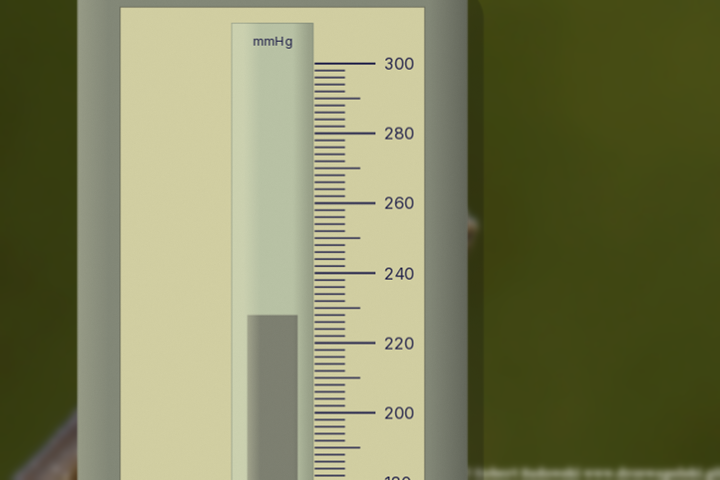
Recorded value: **228** mmHg
